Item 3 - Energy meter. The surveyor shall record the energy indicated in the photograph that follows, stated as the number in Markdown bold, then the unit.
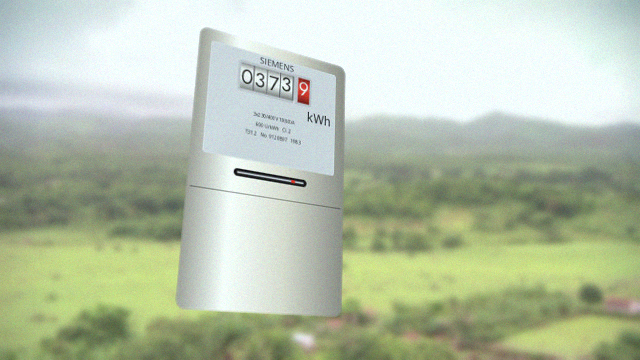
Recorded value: **373.9** kWh
